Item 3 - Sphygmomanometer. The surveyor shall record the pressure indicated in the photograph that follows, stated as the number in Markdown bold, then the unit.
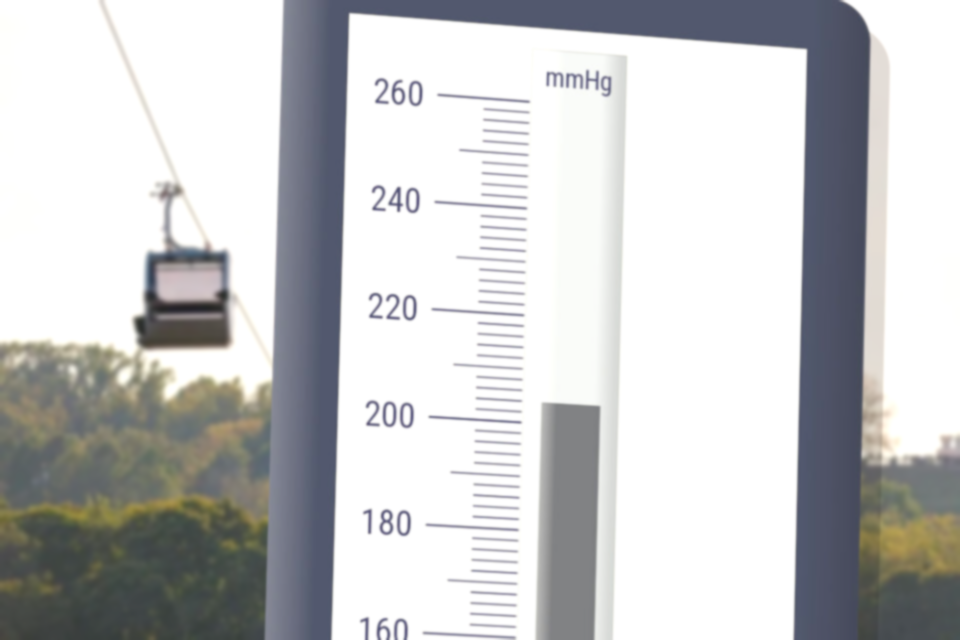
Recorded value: **204** mmHg
